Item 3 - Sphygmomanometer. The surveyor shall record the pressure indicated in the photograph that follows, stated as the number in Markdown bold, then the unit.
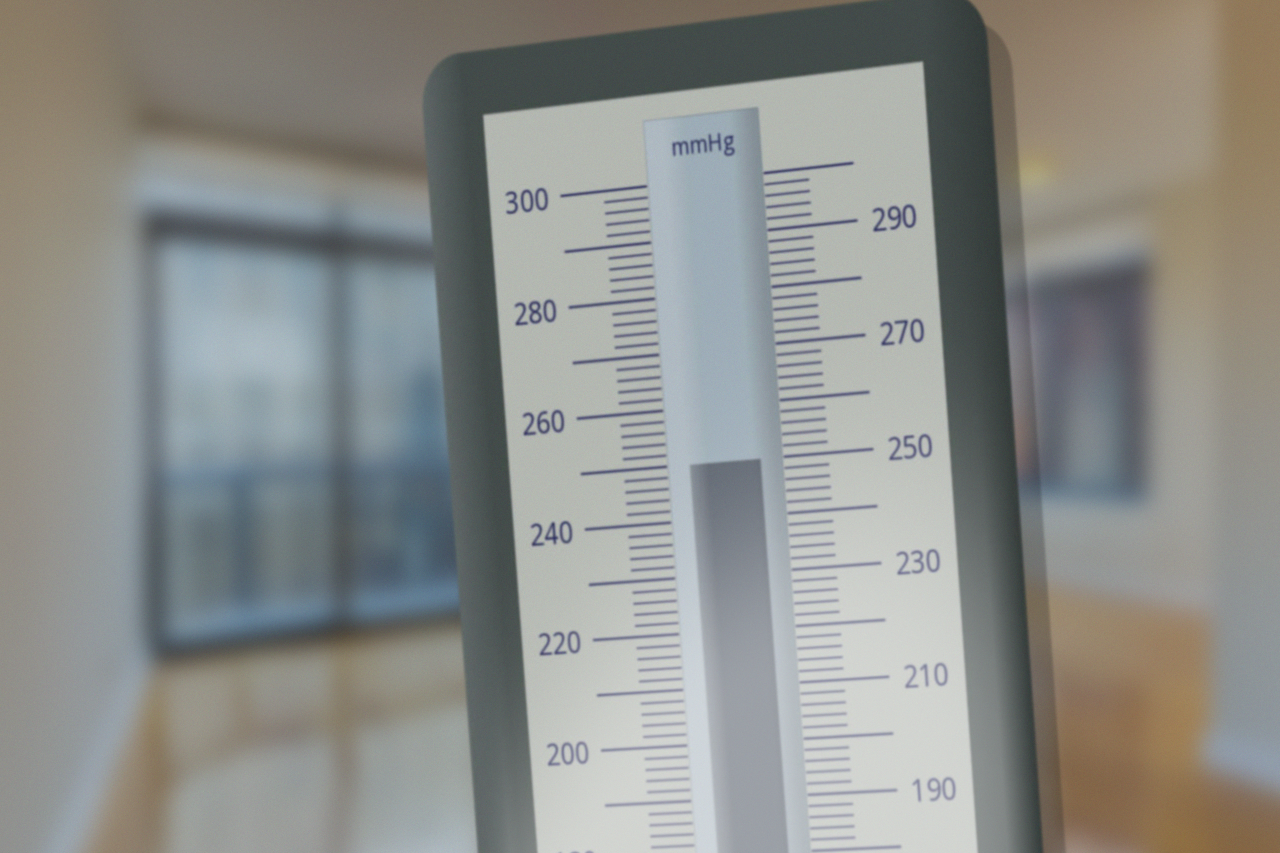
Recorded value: **250** mmHg
